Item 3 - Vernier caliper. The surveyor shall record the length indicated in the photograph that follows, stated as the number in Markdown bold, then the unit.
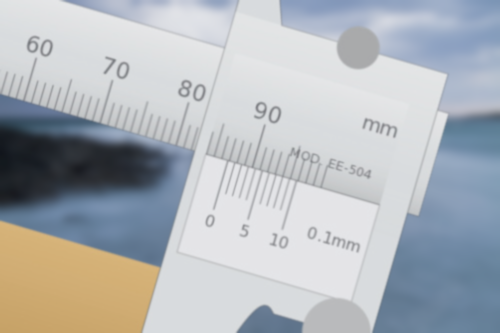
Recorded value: **86.8** mm
